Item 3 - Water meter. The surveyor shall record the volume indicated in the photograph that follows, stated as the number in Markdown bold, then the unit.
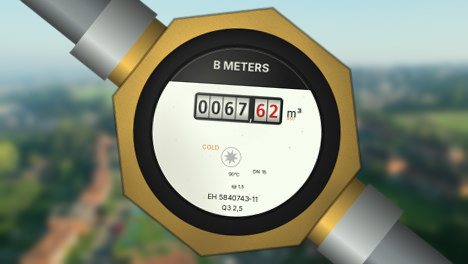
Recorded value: **67.62** m³
